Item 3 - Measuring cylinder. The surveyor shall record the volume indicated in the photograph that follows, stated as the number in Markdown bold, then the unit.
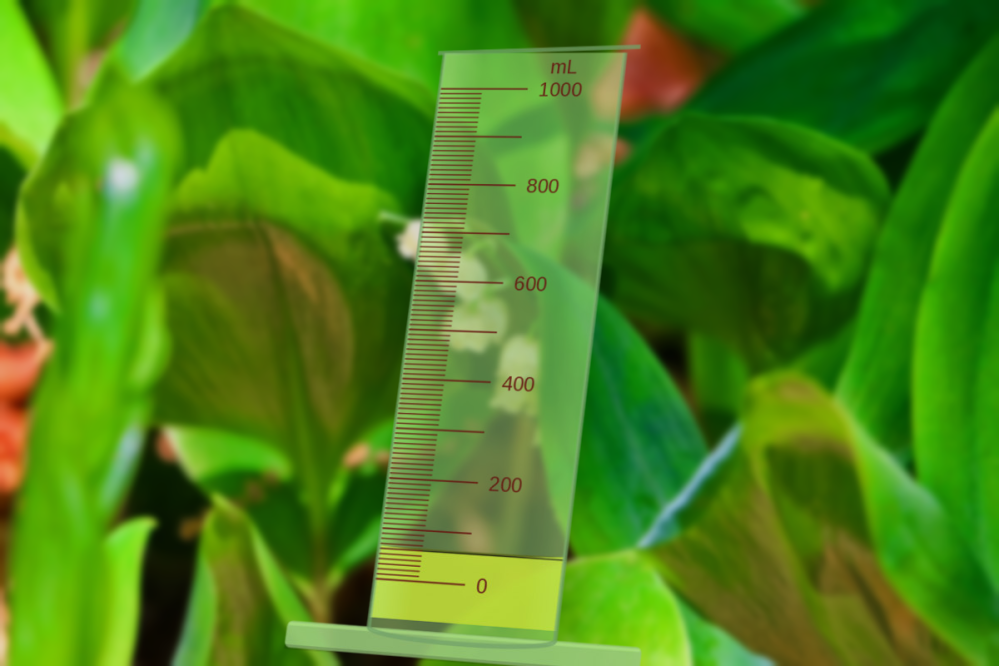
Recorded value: **60** mL
